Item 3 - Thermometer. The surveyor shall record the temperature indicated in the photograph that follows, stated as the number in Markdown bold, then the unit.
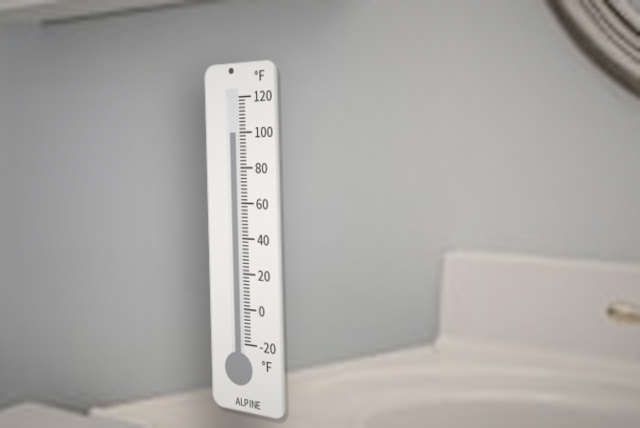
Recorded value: **100** °F
